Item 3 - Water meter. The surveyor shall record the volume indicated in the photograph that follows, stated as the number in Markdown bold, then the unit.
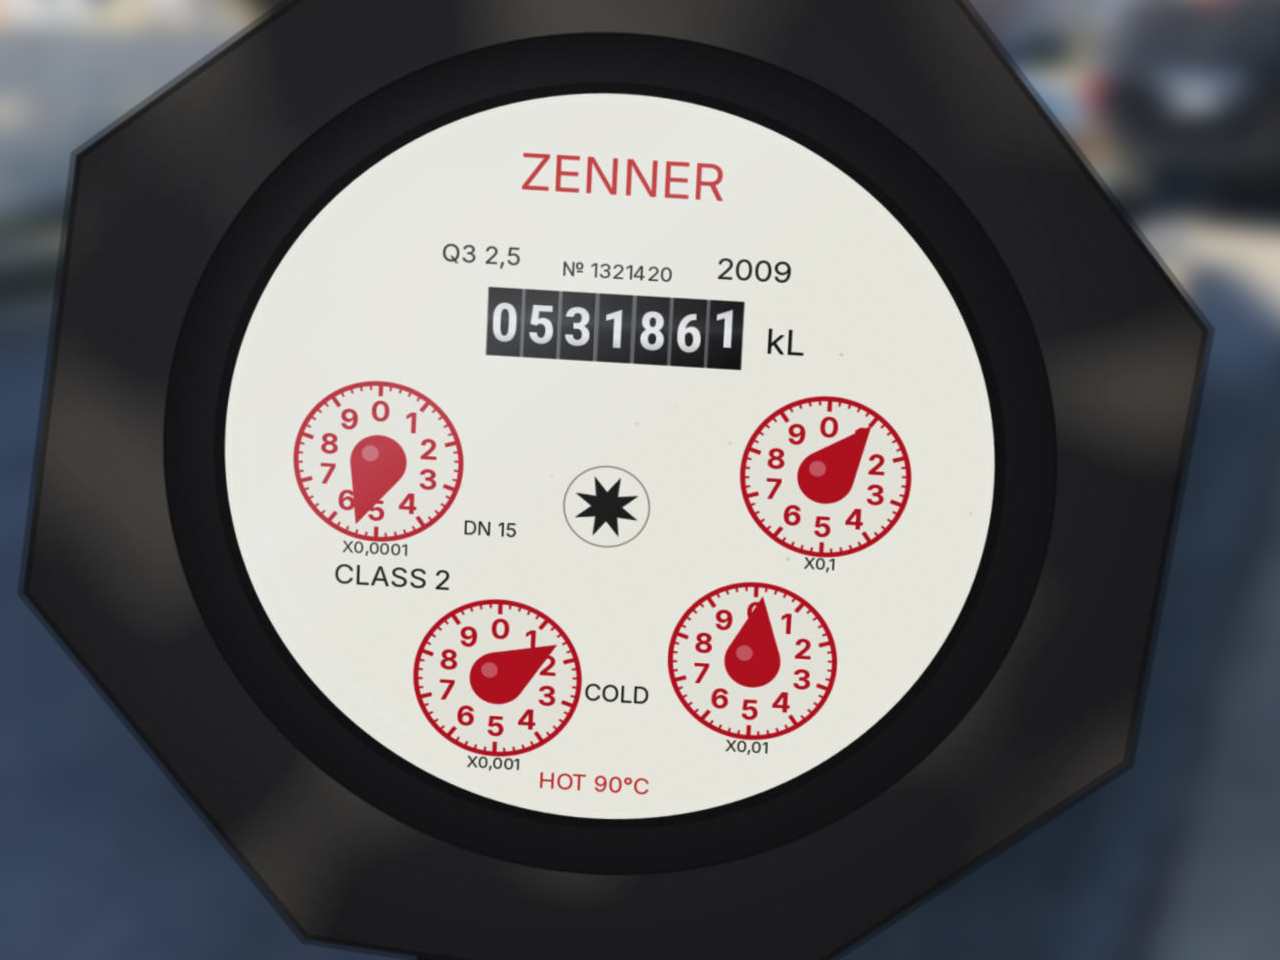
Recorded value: **531861.1015** kL
